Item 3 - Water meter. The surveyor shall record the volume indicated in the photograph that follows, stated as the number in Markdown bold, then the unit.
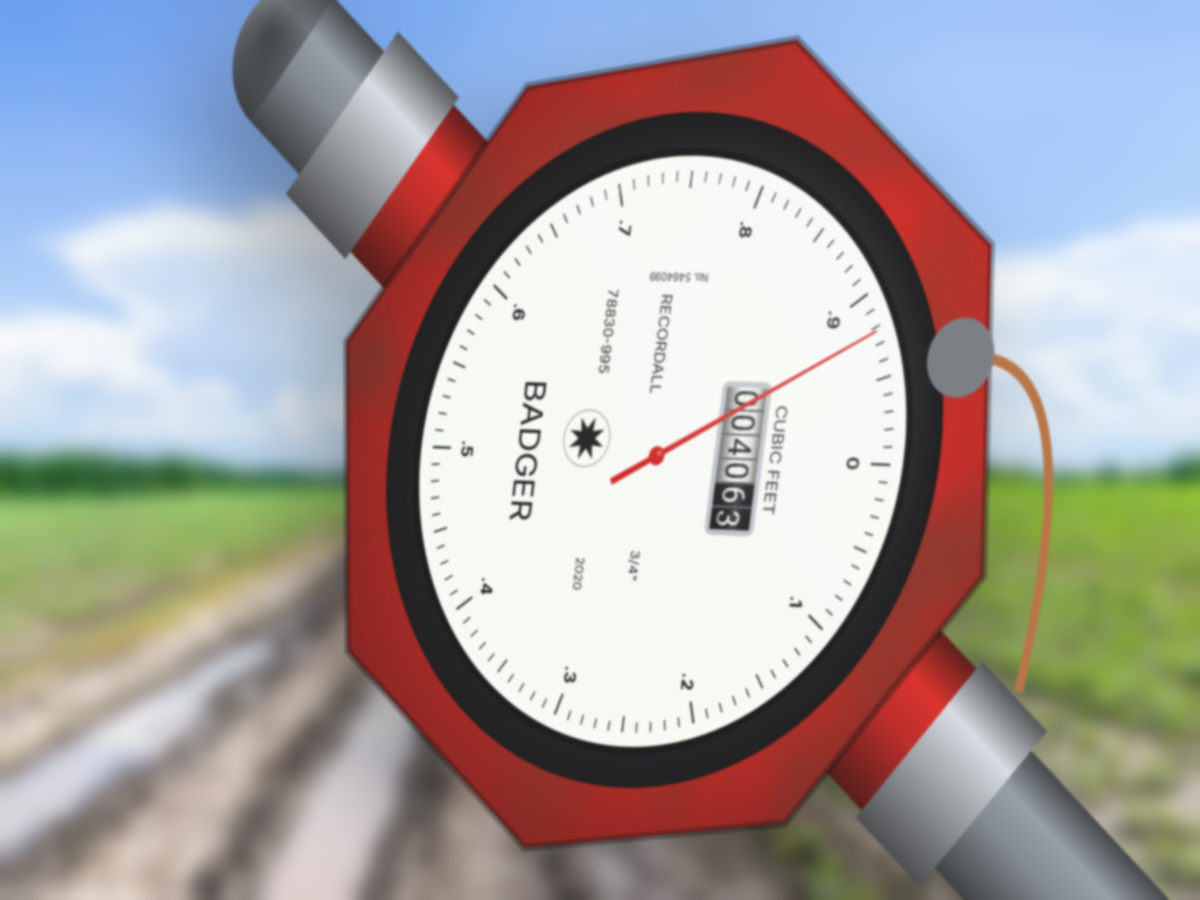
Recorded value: **4062.92** ft³
